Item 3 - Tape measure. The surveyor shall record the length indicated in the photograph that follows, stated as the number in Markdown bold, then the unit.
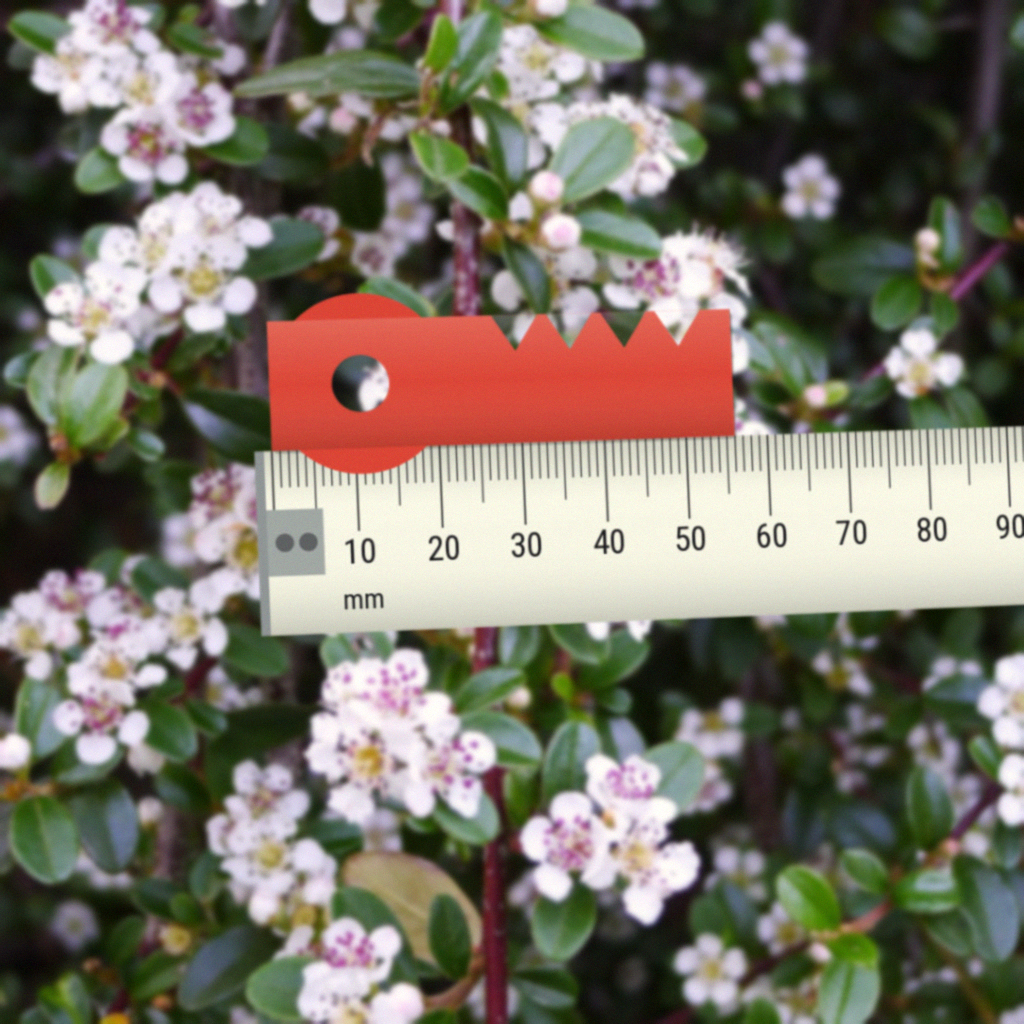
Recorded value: **56** mm
